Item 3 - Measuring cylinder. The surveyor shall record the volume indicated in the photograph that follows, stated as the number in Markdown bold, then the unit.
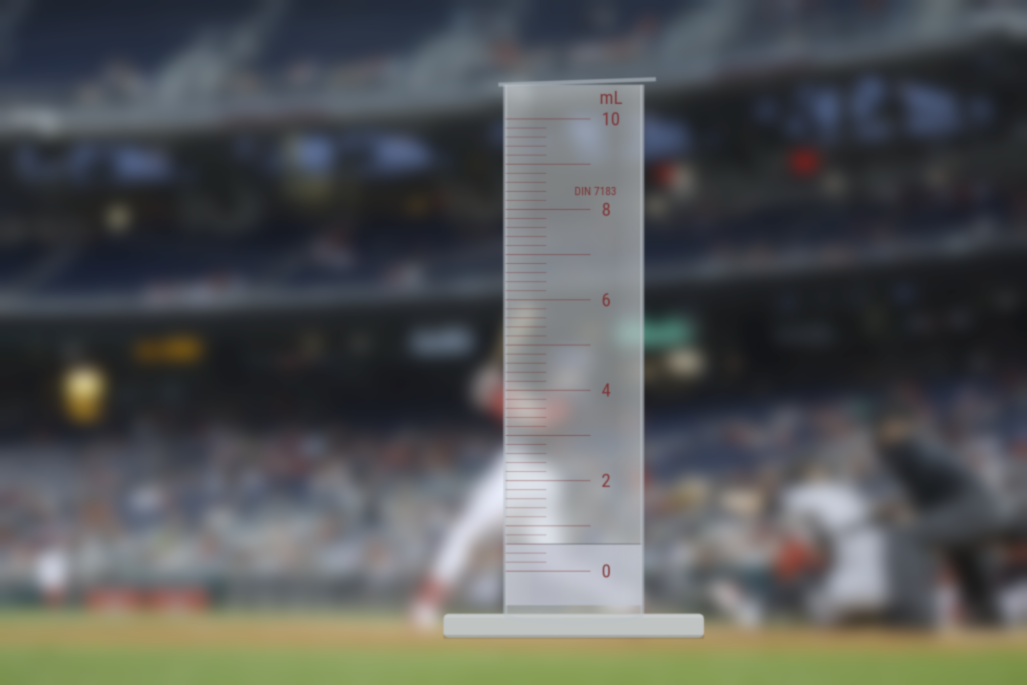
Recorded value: **0.6** mL
